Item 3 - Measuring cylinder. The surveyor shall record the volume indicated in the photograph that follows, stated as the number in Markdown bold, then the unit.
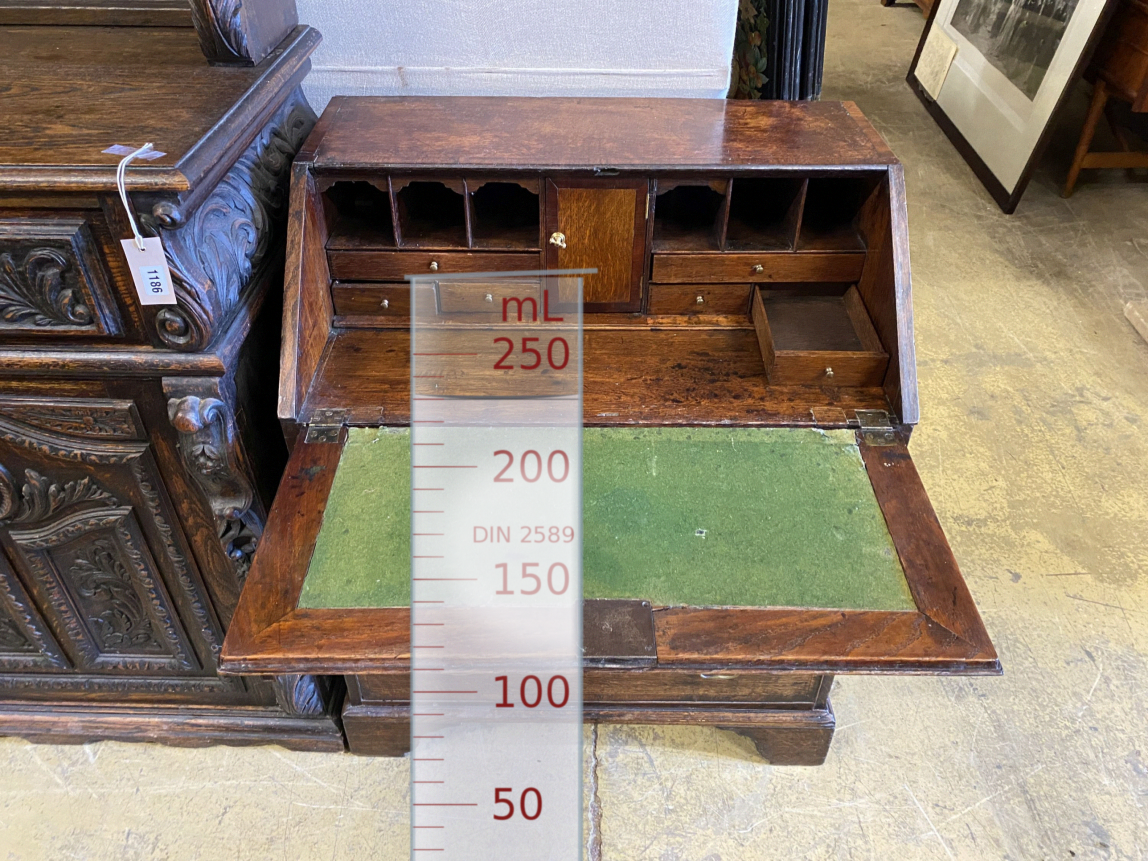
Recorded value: **230** mL
